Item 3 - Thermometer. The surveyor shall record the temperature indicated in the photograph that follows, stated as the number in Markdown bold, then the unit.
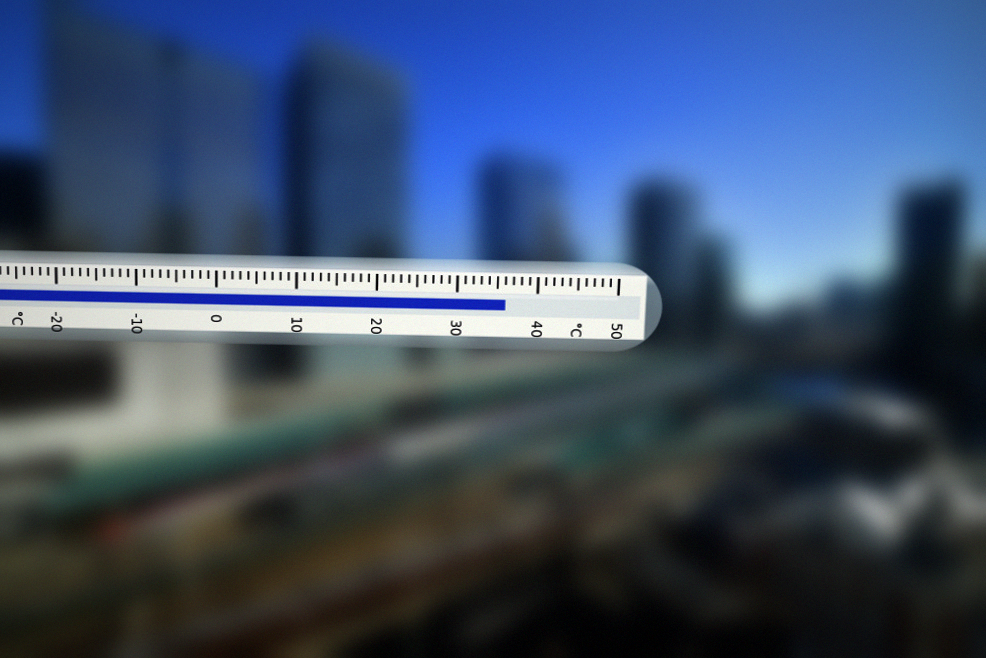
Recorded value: **36** °C
